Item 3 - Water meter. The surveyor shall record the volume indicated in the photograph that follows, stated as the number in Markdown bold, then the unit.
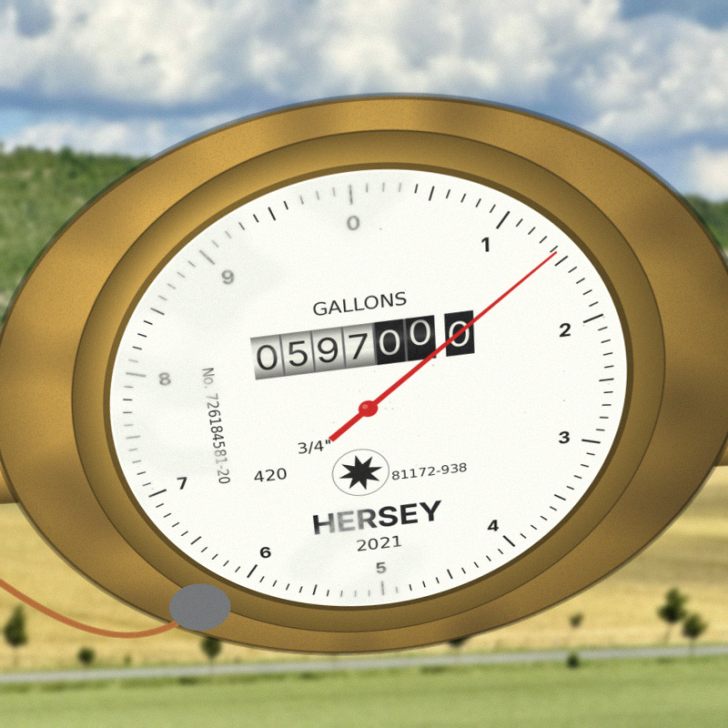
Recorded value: **597001.4** gal
